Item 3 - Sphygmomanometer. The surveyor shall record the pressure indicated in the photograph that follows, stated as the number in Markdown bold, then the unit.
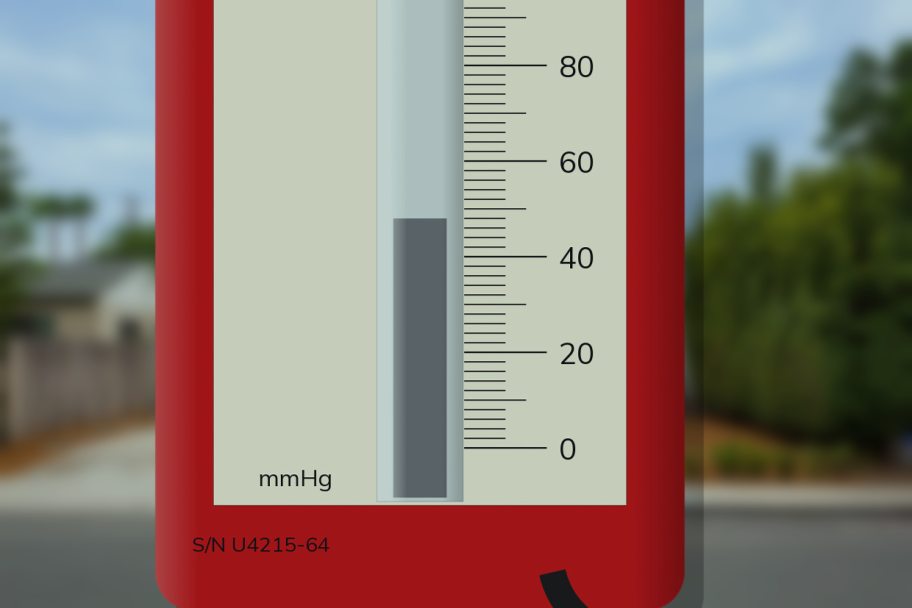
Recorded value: **48** mmHg
